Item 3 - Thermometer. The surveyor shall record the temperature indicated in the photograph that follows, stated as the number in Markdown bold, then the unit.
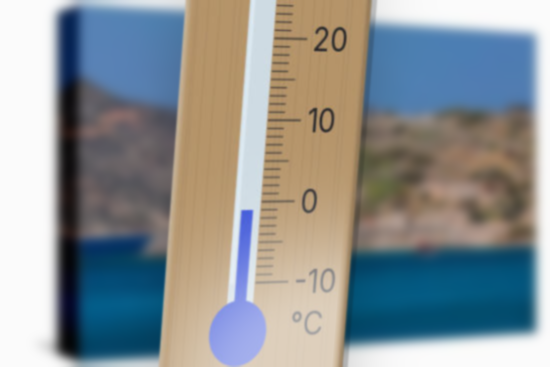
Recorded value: **-1** °C
